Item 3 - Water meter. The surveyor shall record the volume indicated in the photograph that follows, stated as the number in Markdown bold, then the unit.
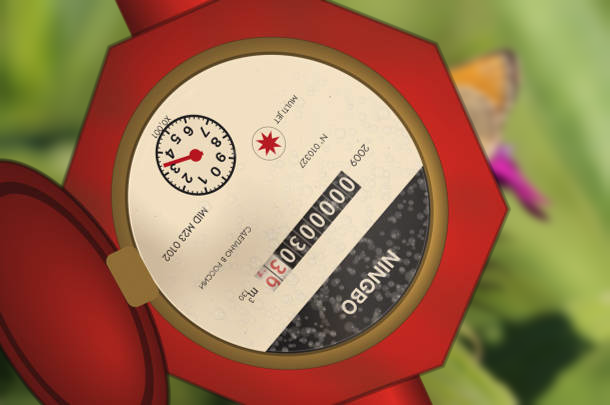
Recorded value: **30.363** m³
